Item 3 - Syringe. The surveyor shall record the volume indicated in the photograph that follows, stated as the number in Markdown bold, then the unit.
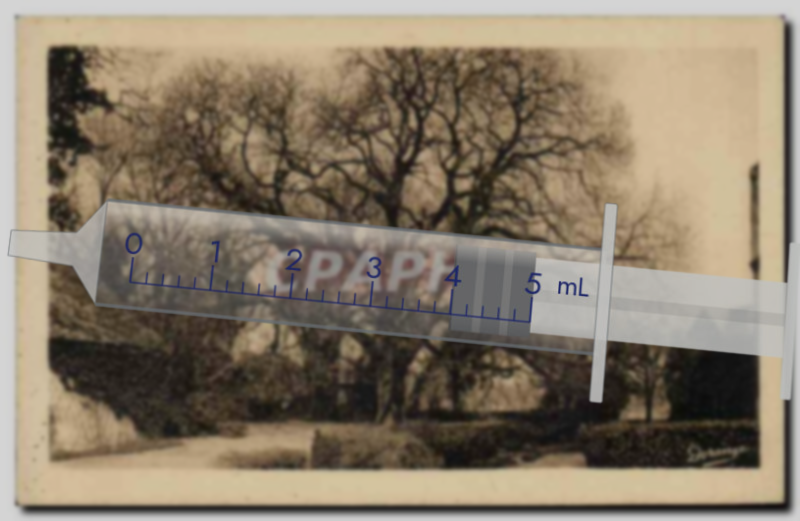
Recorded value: **4** mL
